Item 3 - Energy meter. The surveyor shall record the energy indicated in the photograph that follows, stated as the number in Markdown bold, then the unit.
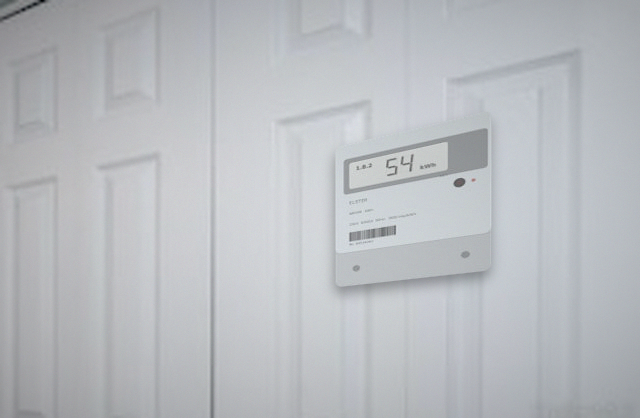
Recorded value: **54** kWh
